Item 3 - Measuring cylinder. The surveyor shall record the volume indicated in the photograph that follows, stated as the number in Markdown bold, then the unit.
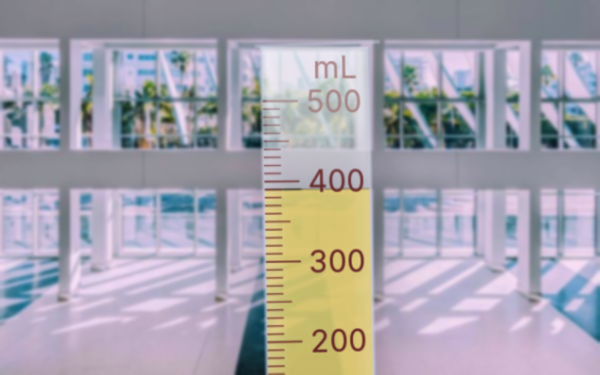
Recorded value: **390** mL
